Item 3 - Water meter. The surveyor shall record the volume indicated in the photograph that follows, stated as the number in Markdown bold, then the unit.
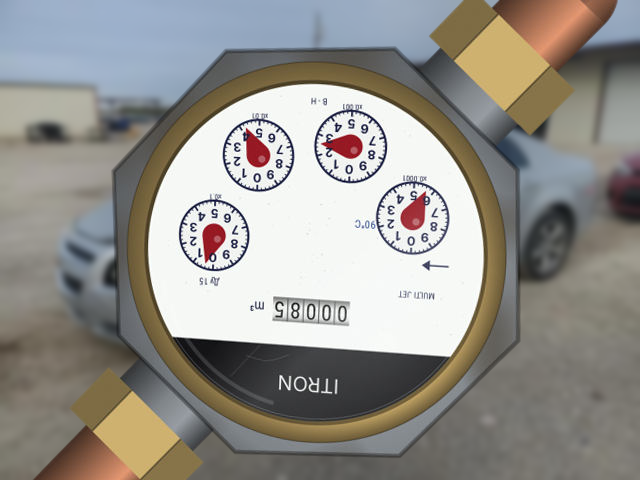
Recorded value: **85.0425** m³
